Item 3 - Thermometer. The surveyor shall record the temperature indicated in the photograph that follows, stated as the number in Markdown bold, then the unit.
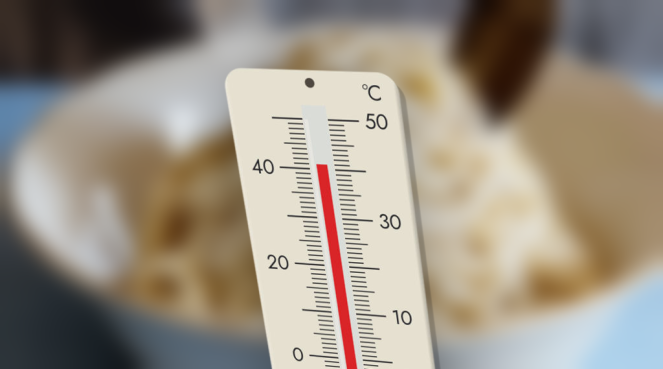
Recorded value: **41** °C
